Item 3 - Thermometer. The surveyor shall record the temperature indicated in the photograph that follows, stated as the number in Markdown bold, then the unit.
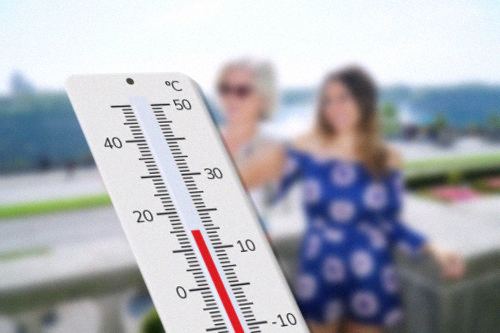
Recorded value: **15** °C
